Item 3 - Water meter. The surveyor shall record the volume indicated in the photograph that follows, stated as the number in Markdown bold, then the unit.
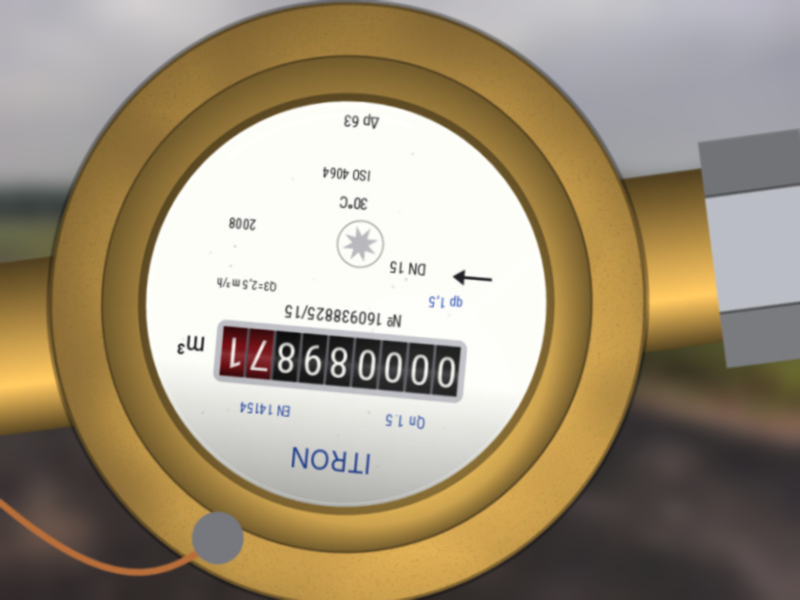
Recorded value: **898.71** m³
